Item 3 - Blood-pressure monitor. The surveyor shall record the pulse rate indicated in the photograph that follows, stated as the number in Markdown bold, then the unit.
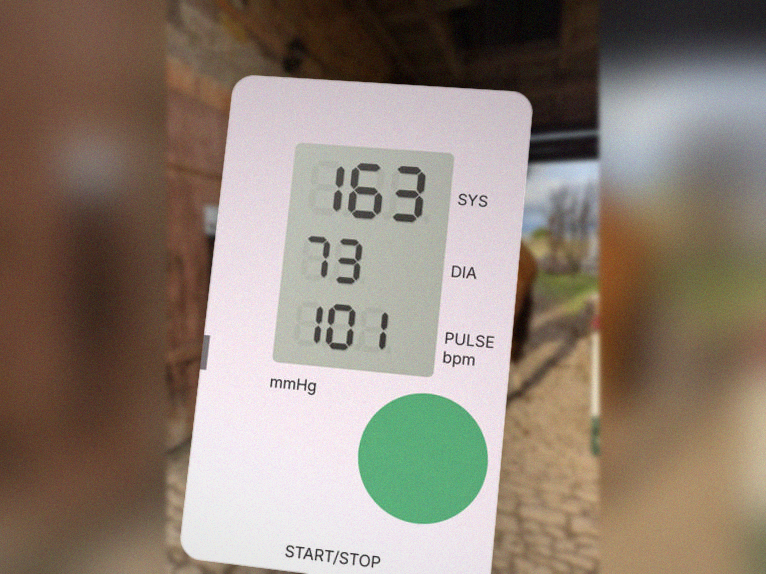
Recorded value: **101** bpm
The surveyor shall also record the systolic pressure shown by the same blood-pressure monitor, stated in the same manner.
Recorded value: **163** mmHg
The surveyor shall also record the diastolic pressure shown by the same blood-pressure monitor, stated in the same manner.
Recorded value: **73** mmHg
